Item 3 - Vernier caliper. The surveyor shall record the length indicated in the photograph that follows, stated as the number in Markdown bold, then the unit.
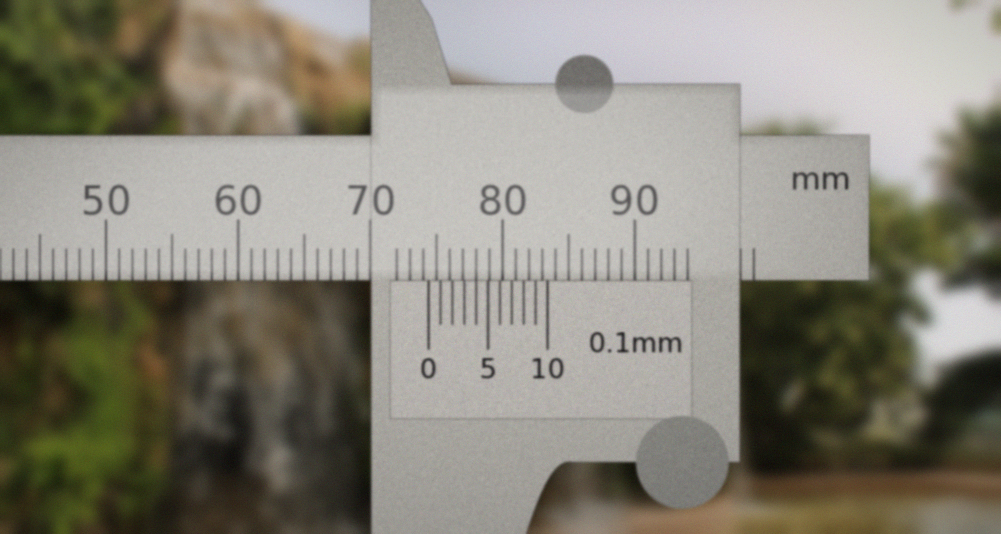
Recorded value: **74.4** mm
